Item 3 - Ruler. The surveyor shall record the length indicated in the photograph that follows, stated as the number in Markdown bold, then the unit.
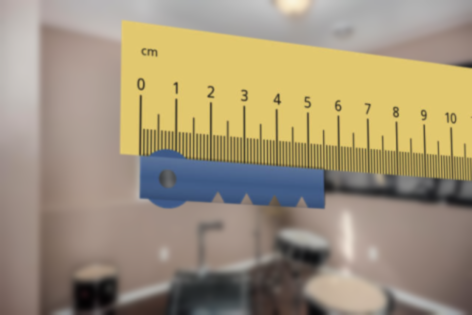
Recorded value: **5.5** cm
